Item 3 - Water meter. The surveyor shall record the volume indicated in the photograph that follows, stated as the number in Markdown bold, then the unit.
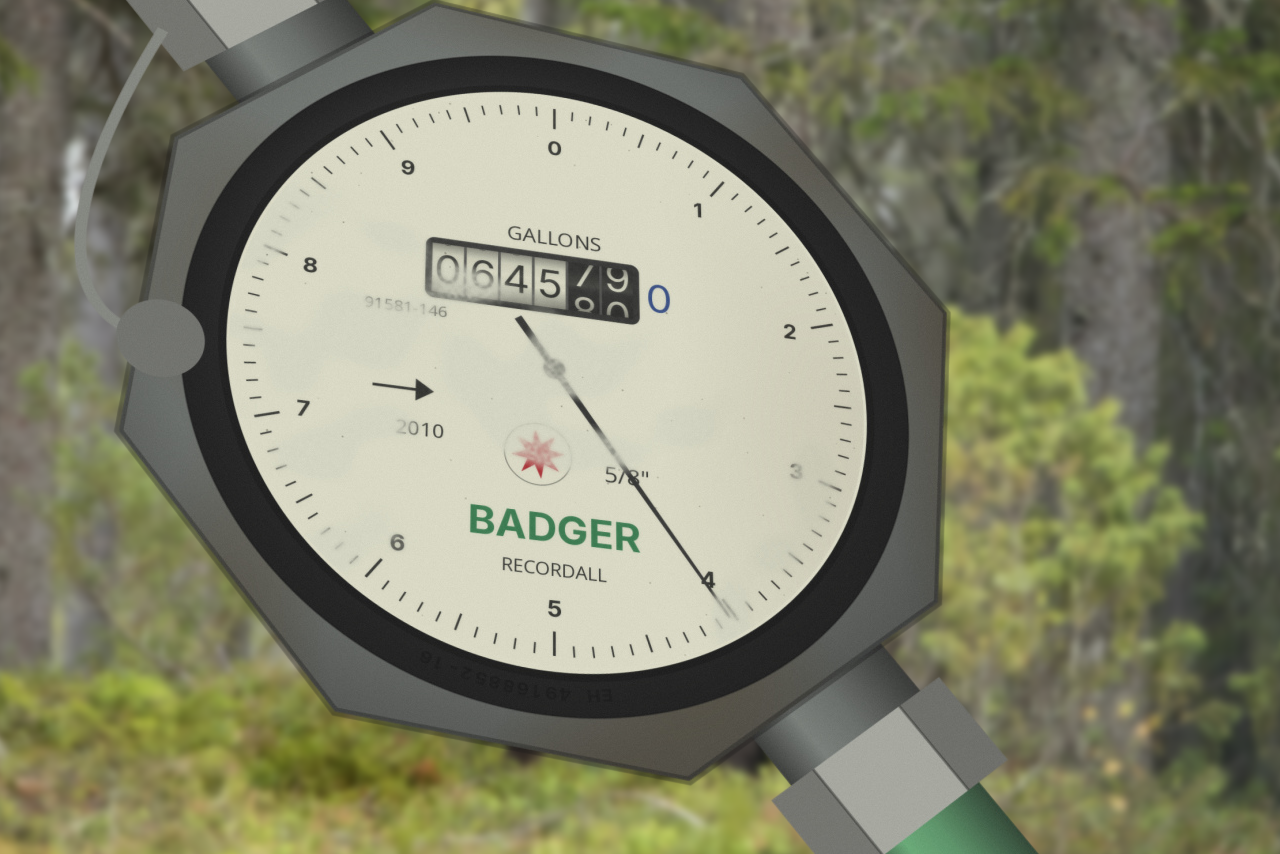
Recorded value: **645794.0** gal
